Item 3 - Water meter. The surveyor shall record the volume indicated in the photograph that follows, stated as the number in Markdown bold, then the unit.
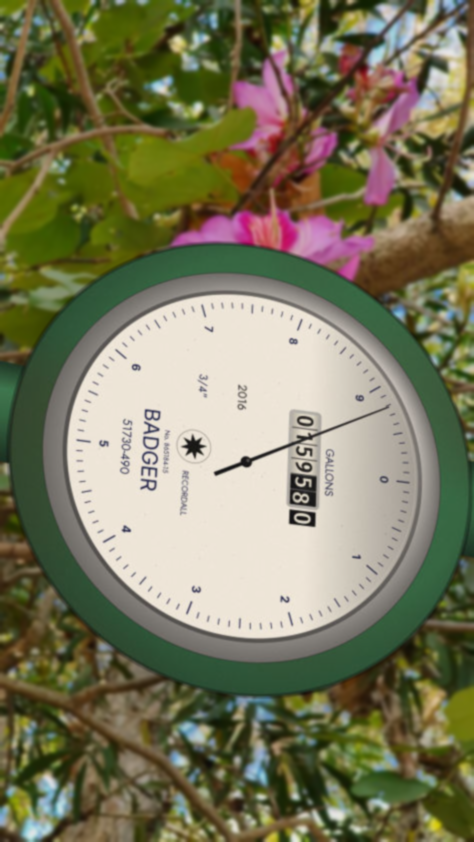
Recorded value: **159579.2** gal
